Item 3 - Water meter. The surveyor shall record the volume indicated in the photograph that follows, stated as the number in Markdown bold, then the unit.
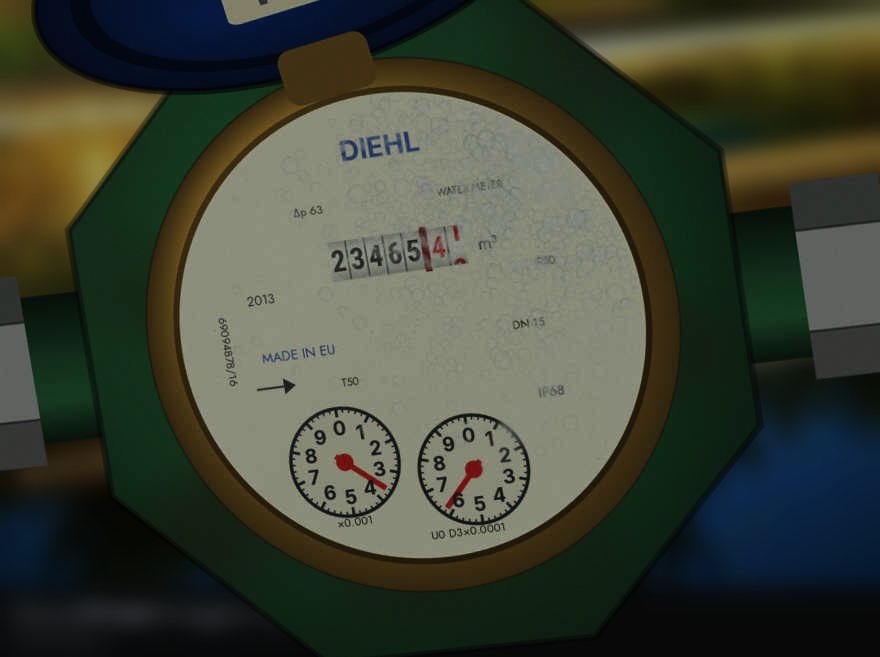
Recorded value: **23465.4136** m³
